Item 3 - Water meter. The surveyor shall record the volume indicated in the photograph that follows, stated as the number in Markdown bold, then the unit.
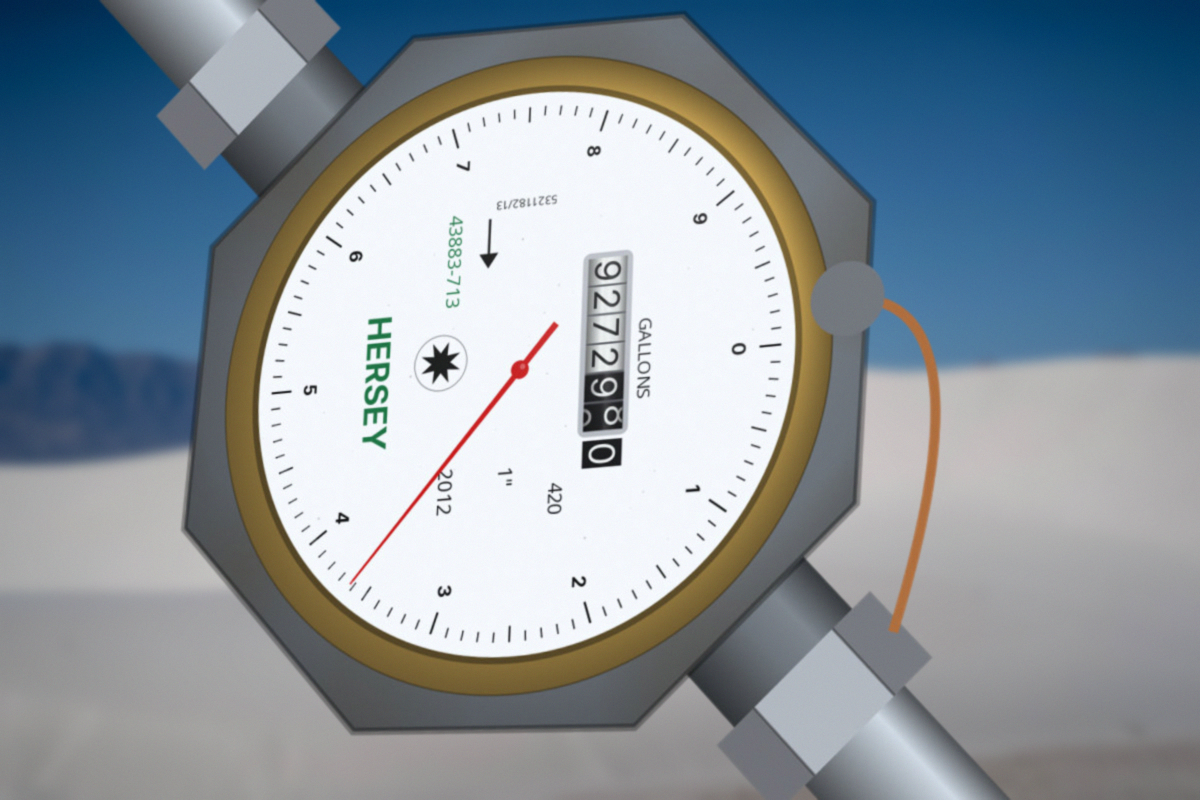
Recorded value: **9272983.6** gal
